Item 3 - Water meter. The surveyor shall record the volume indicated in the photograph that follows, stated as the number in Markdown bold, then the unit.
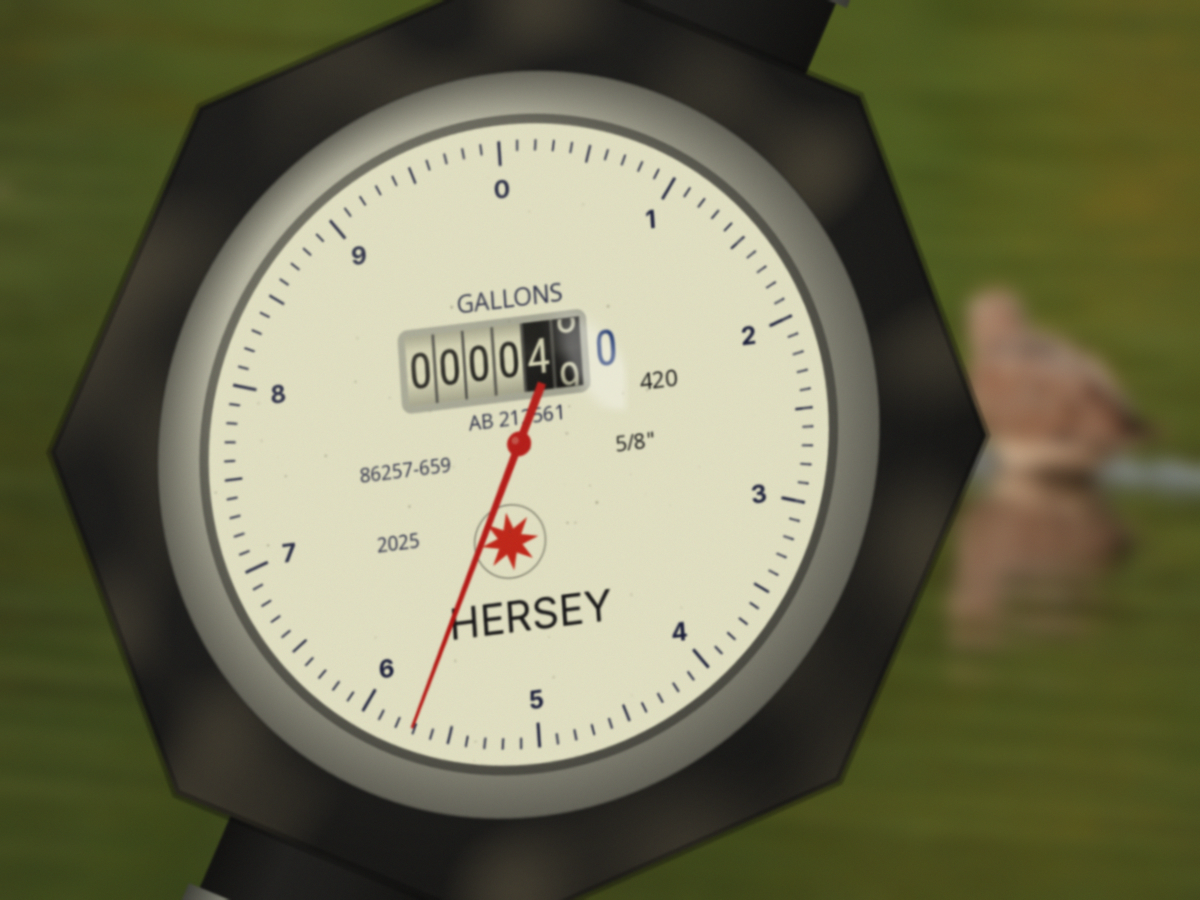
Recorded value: **485.7** gal
